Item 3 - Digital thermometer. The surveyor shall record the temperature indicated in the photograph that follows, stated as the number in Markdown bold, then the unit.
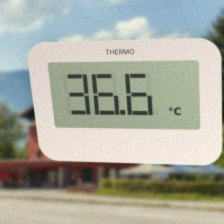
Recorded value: **36.6** °C
